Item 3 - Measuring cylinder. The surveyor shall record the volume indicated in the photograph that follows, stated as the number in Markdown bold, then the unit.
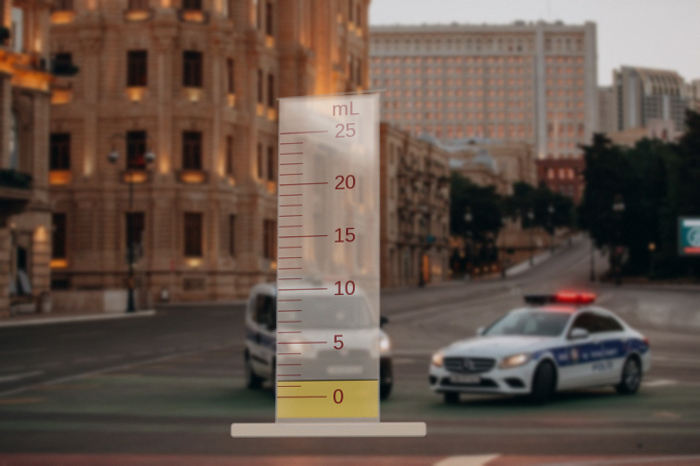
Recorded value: **1.5** mL
